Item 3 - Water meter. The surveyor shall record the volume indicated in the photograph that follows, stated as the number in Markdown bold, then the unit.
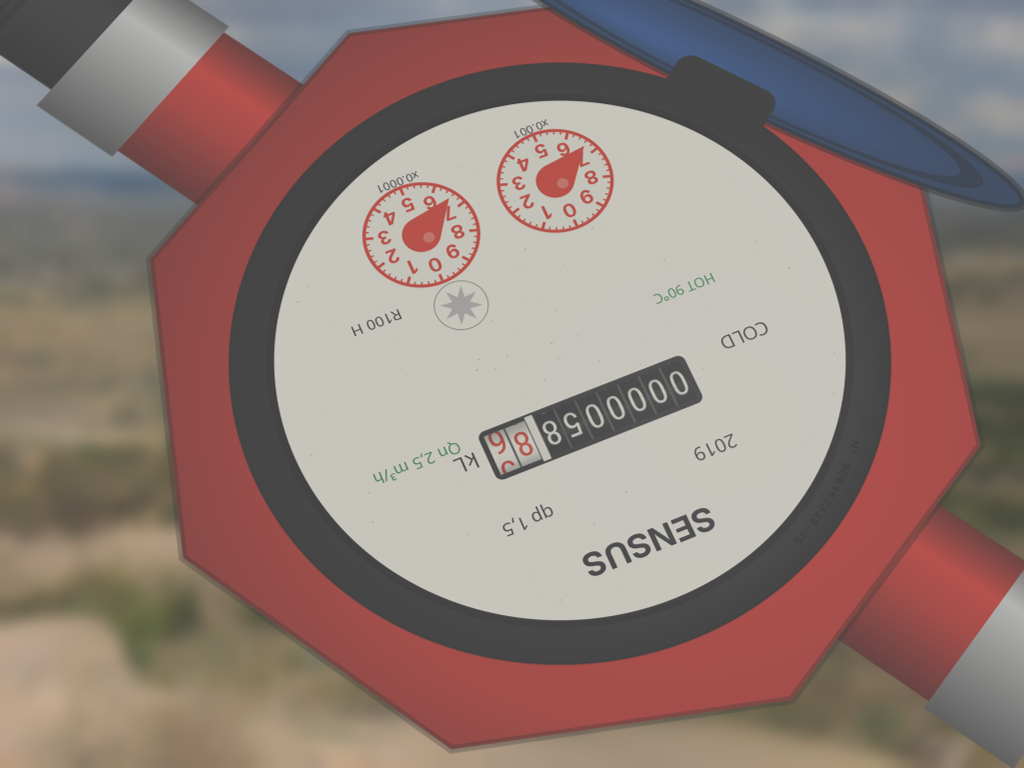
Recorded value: **58.8566** kL
